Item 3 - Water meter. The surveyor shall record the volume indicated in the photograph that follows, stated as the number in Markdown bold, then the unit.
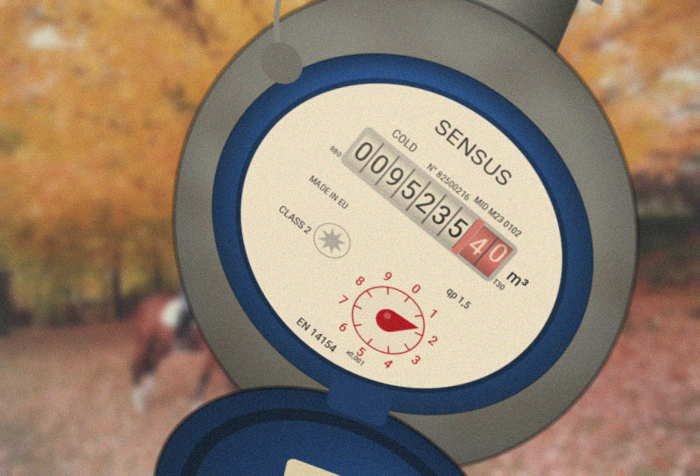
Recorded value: **95235.401** m³
